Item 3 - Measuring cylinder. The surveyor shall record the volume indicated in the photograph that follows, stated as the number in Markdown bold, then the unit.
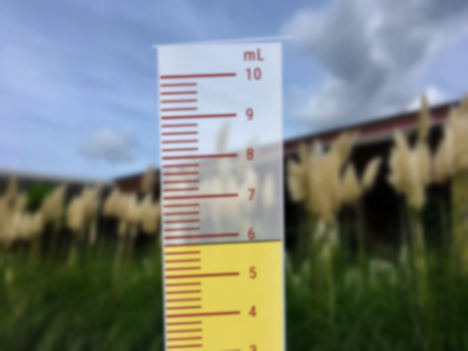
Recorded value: **5.8** mL
